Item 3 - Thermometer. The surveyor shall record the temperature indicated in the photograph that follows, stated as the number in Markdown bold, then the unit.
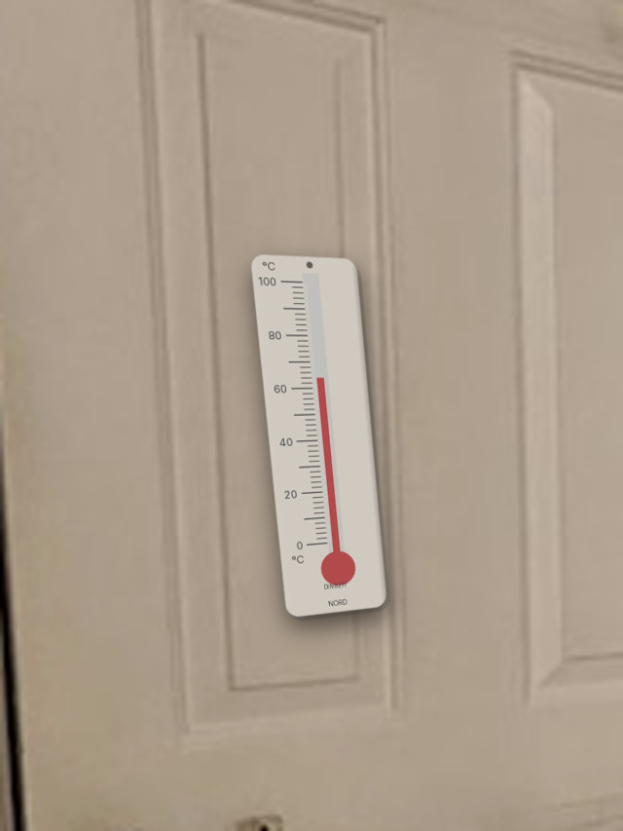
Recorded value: **64** °C
